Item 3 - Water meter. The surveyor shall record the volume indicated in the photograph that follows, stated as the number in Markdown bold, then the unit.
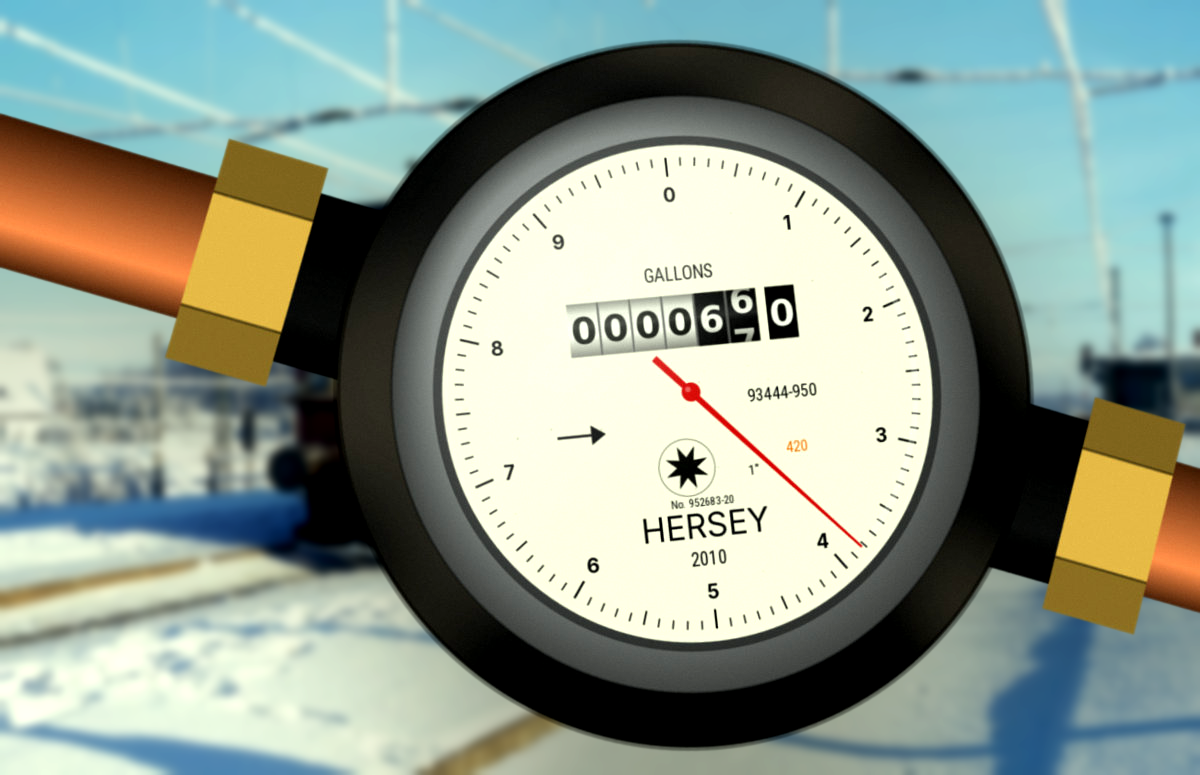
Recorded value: **663.8** gal
